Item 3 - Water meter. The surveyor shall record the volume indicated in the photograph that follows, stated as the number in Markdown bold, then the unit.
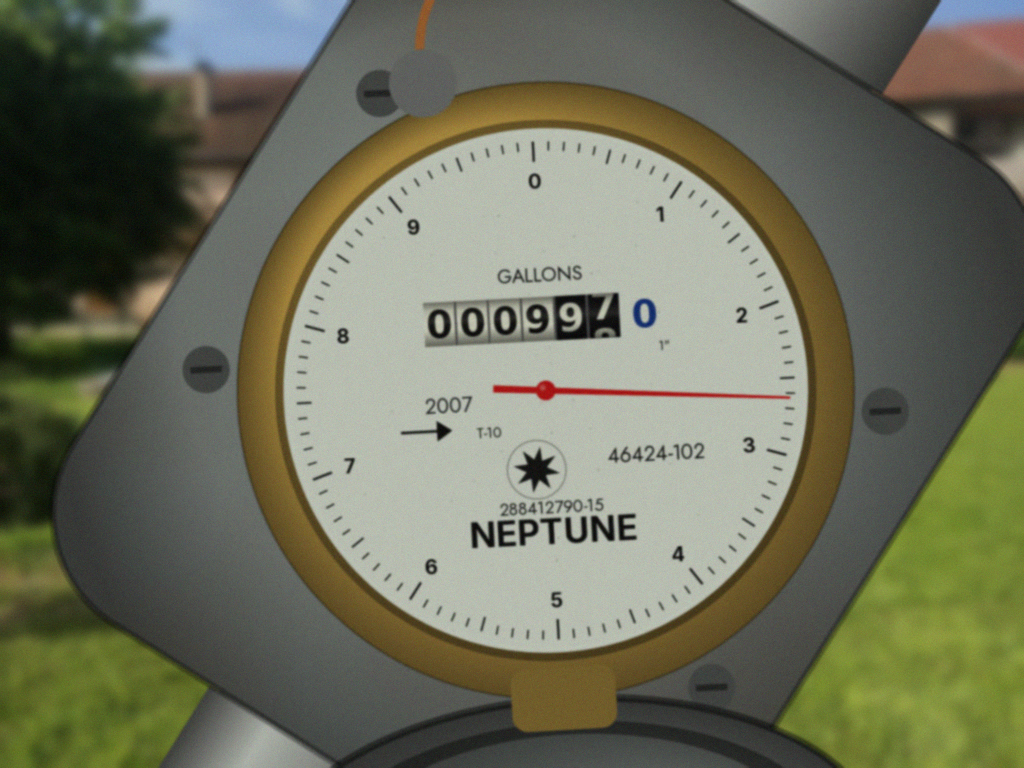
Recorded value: **9972.6** gal
